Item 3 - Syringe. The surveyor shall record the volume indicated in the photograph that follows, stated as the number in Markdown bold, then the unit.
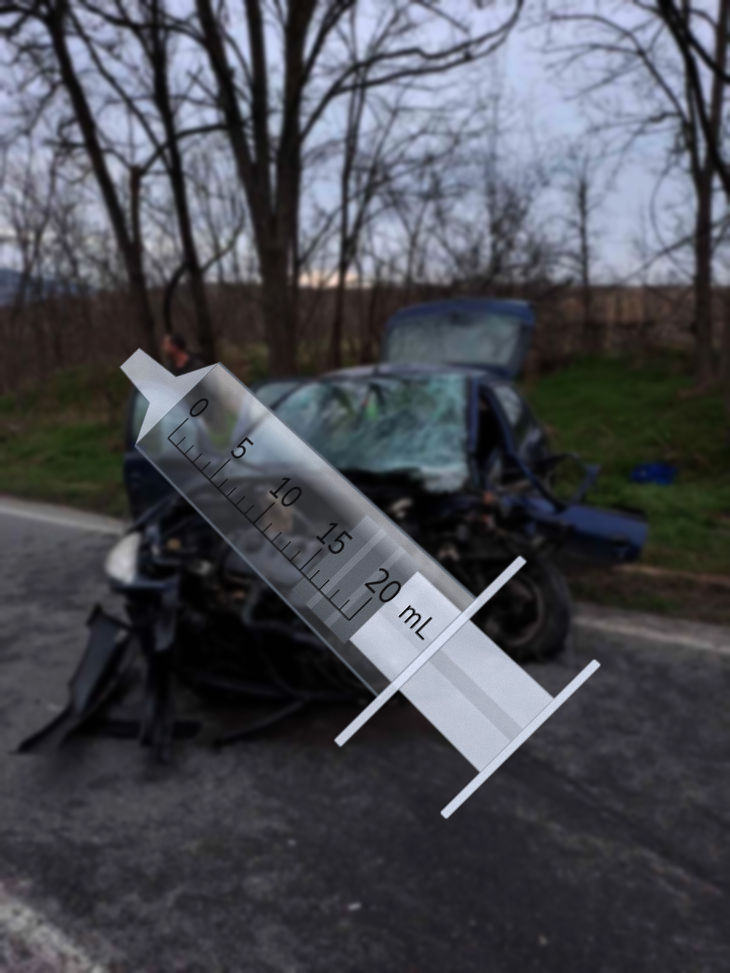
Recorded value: **15.5** mL
